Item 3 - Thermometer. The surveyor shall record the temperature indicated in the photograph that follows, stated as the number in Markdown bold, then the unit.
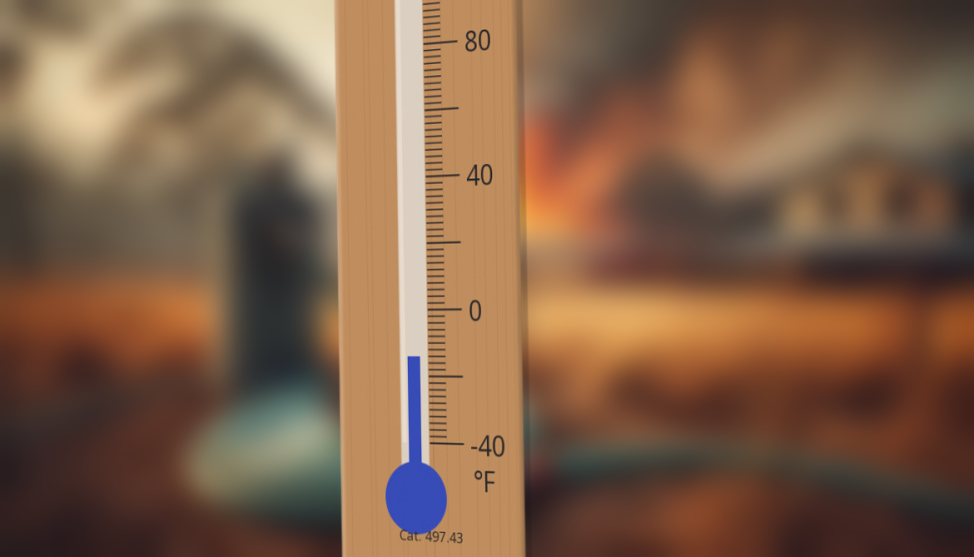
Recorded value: **-14** °F
